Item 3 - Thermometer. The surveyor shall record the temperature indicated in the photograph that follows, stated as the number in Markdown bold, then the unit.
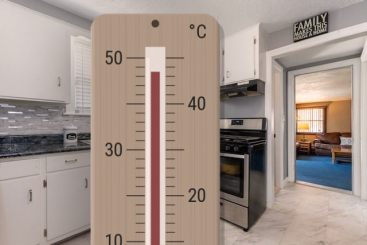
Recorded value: **47** °C
